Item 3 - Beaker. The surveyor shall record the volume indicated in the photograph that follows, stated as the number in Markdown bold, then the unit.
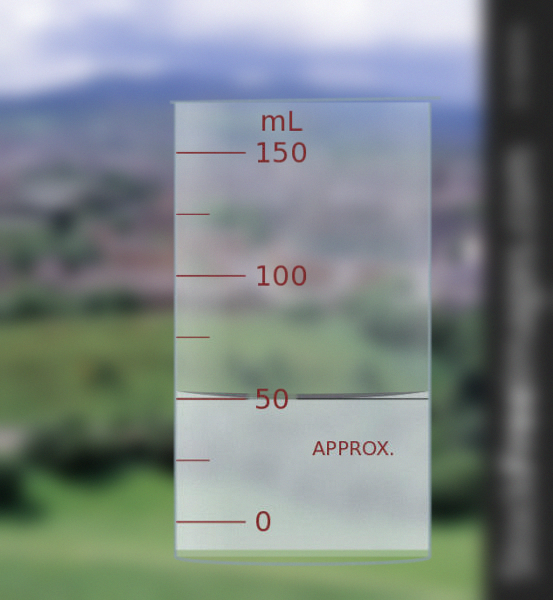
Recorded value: **50** mL
